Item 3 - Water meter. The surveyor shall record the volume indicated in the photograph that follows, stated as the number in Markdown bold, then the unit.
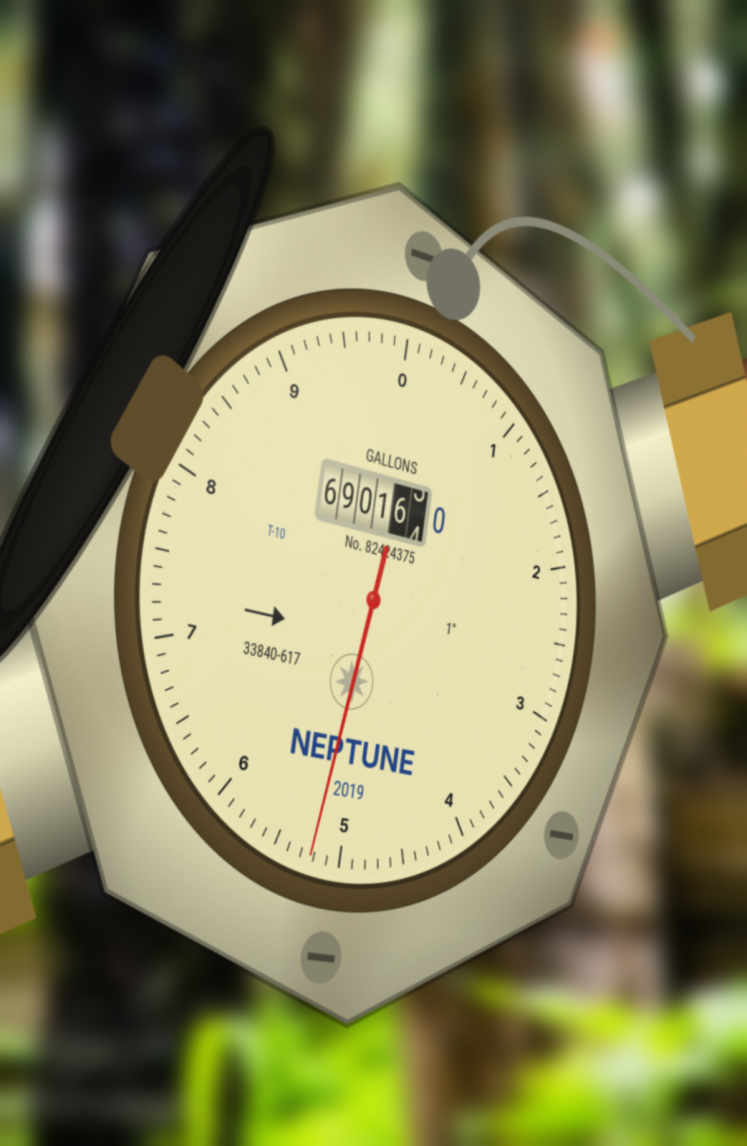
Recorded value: **6901635.2** gal
